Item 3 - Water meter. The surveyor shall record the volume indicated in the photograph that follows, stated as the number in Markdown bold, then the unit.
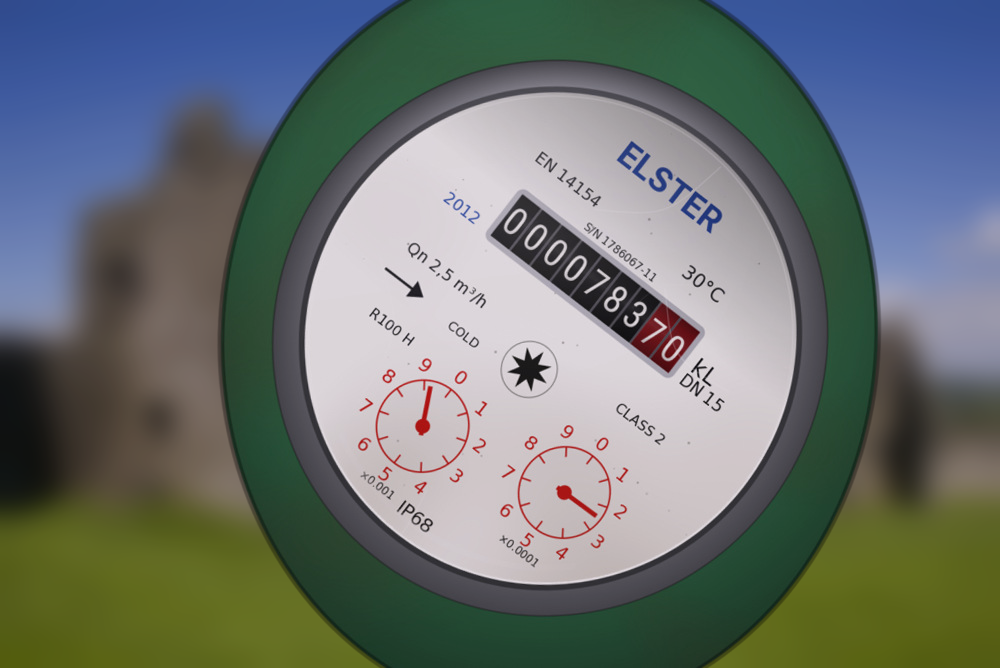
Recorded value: **783.6992** kL
